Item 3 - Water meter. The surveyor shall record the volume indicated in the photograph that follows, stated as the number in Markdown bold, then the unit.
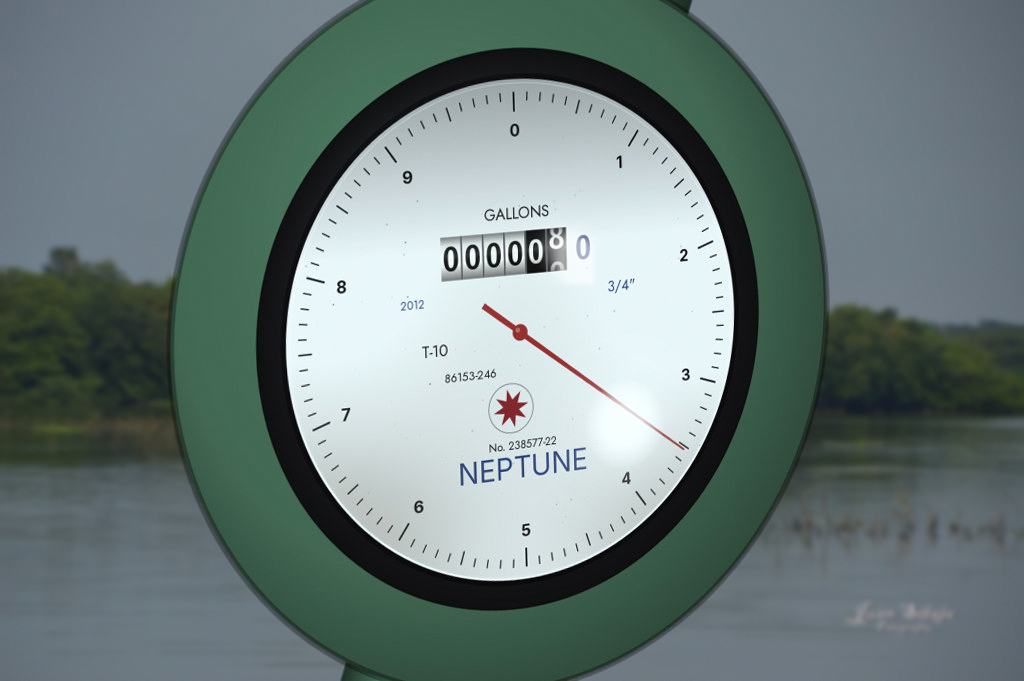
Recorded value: **83.5** gal
